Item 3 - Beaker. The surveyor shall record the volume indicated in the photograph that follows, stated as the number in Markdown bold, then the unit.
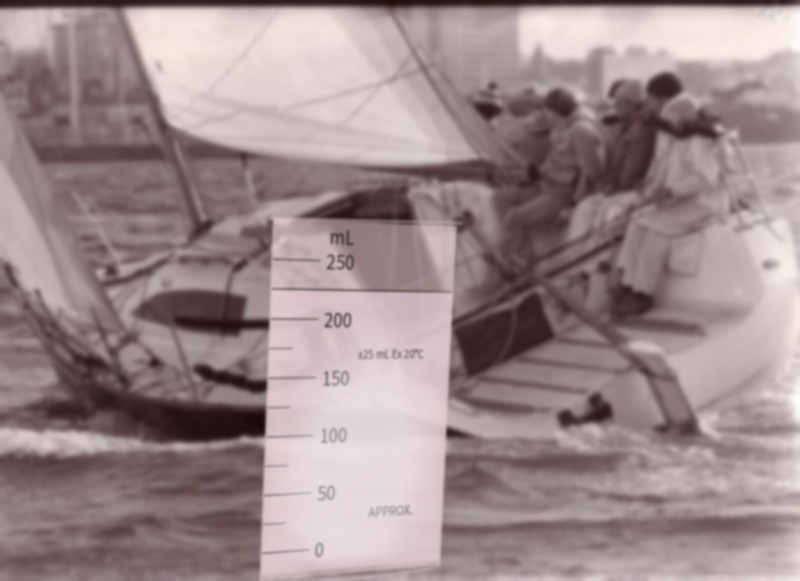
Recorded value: **225** mL
